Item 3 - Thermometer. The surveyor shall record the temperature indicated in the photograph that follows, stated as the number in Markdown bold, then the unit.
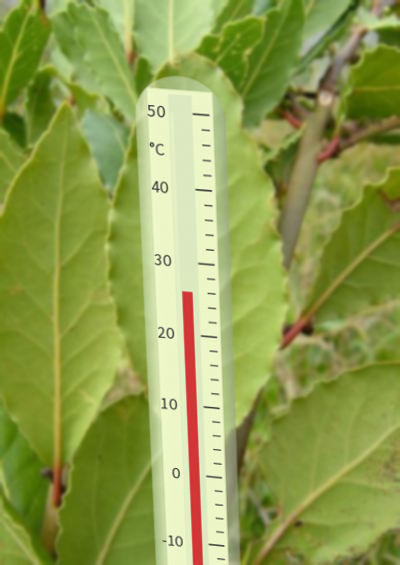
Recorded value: **26** °C
